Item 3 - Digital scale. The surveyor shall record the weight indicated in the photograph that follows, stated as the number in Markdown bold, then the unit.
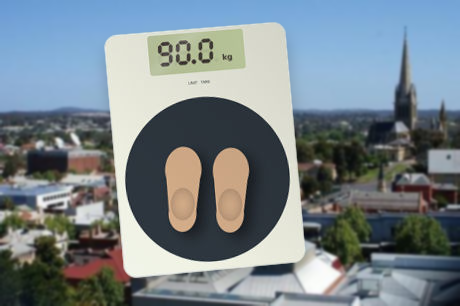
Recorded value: **90.0** kg
